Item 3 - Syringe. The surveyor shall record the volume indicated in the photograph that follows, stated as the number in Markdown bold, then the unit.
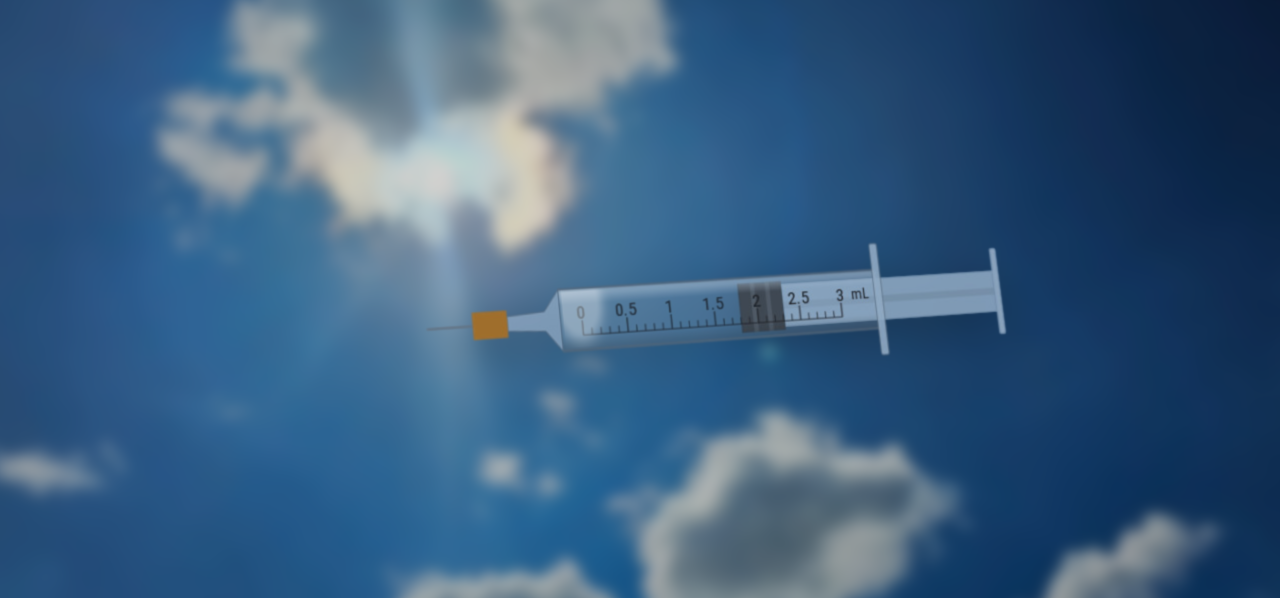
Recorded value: **1.8** mL
